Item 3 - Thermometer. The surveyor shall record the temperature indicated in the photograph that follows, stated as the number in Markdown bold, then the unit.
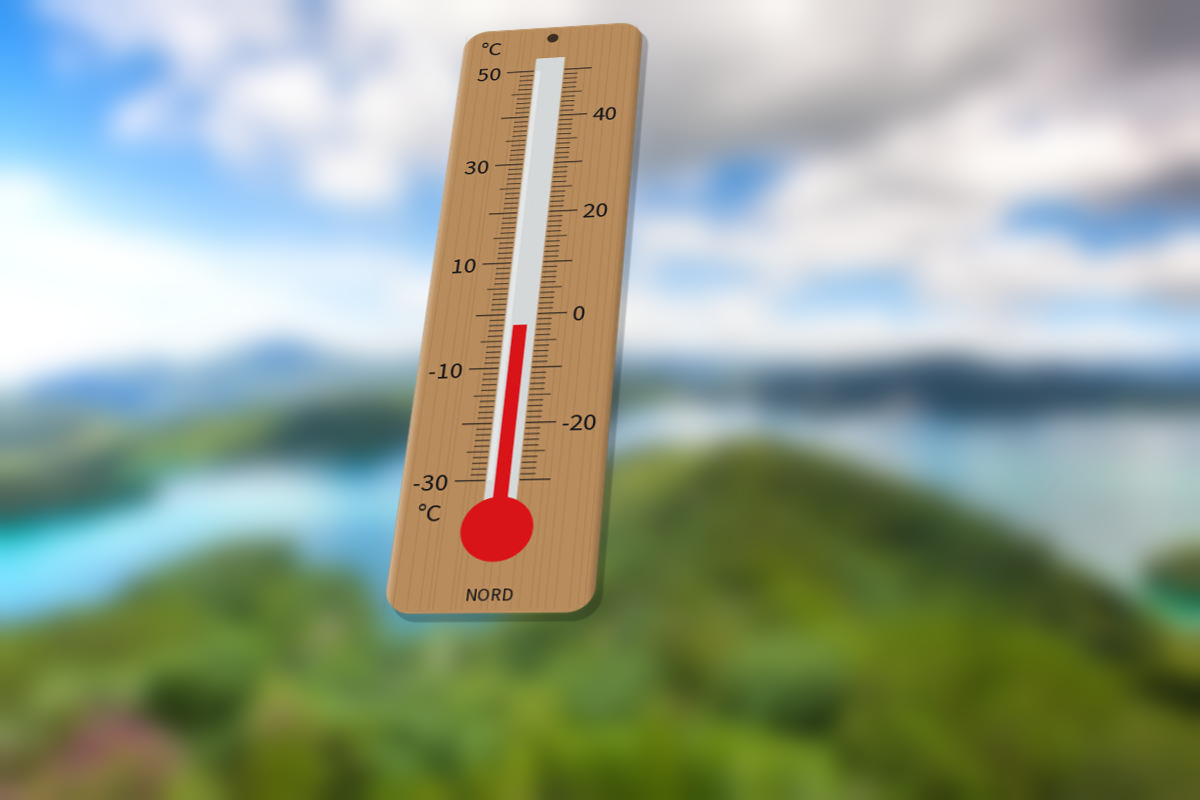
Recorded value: **-2** °C
